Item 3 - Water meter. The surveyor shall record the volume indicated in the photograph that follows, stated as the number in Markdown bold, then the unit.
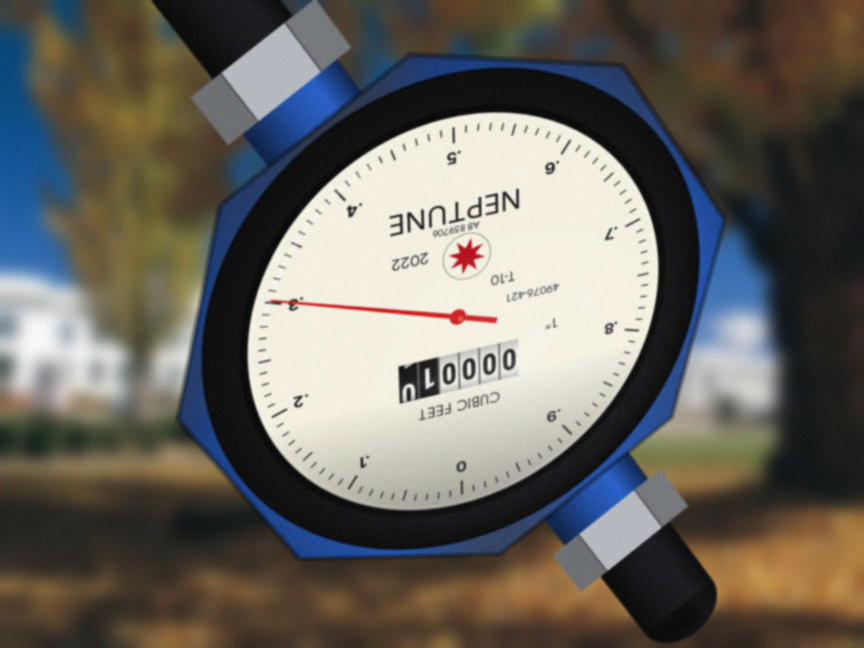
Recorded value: **10.30** ft³
